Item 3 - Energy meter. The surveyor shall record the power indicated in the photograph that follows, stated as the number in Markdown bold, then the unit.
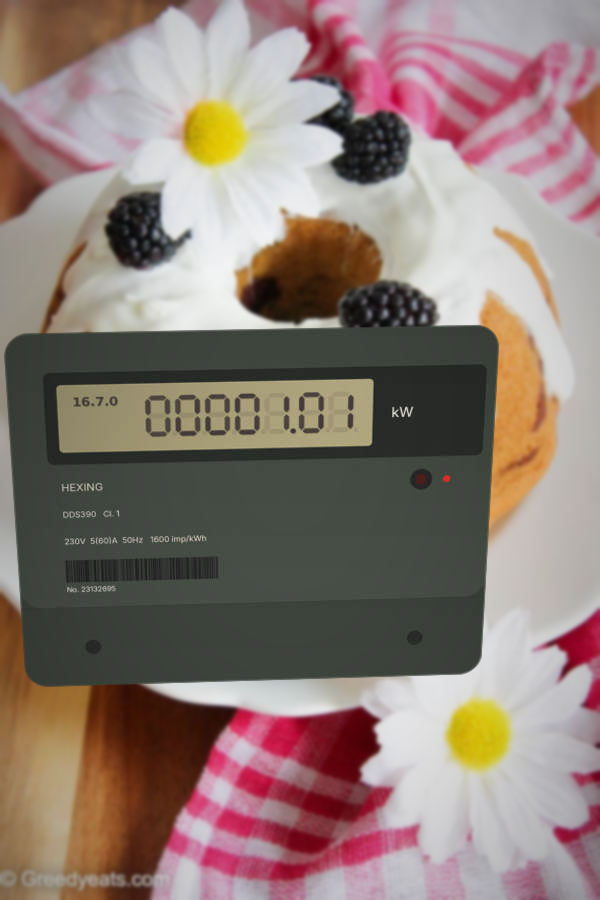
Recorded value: **1.01** kW
